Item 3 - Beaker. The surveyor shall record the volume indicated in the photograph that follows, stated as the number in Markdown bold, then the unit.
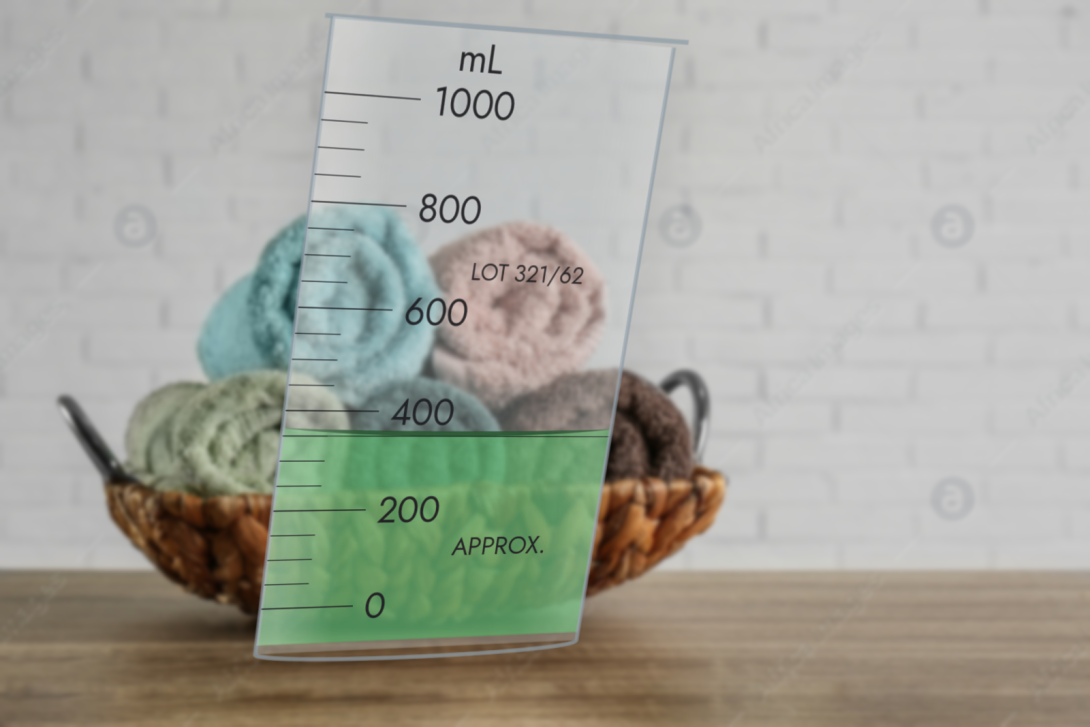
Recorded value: **350** mL
